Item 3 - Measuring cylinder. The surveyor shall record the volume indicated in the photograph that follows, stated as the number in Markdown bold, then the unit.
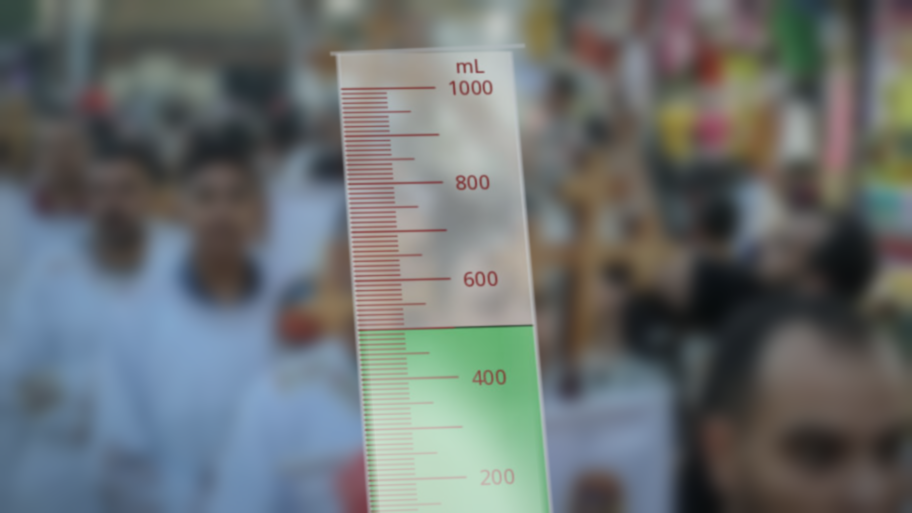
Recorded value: **500** mL
